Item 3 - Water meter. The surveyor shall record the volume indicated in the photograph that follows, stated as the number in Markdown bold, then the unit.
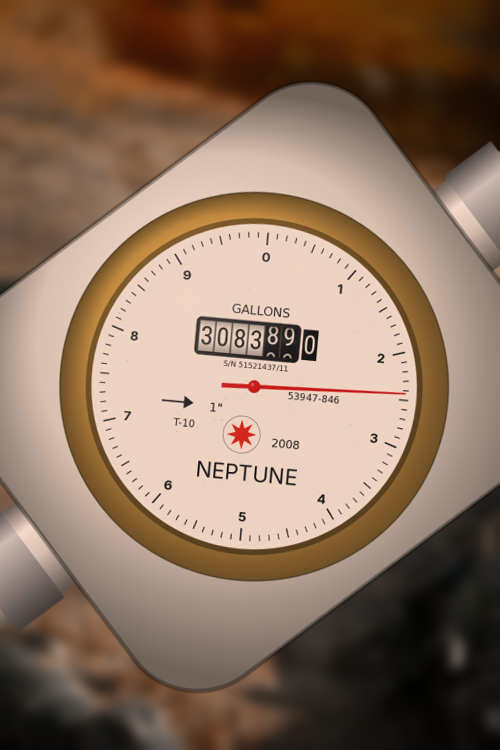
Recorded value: **3083892.4** gal
